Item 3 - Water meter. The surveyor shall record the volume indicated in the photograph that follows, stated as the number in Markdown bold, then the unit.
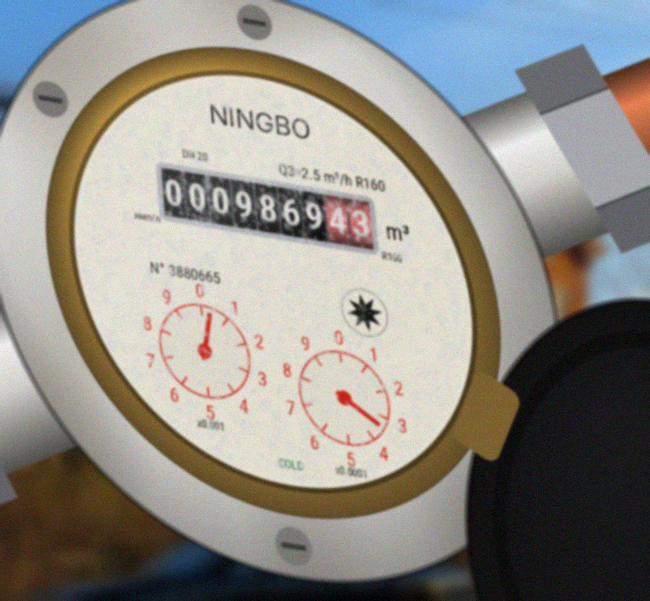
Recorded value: **9869.4303** m³
